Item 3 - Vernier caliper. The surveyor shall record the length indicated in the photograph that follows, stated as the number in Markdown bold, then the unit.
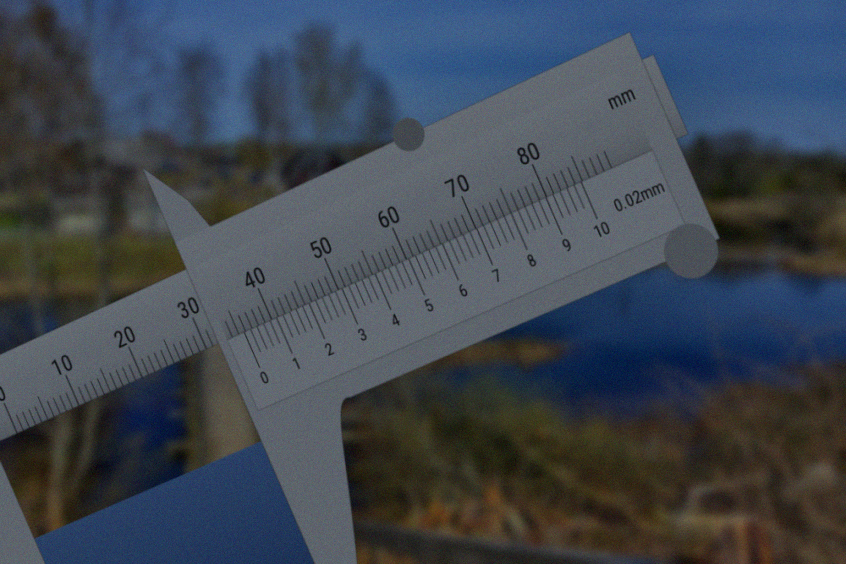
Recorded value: **35.8** mm
